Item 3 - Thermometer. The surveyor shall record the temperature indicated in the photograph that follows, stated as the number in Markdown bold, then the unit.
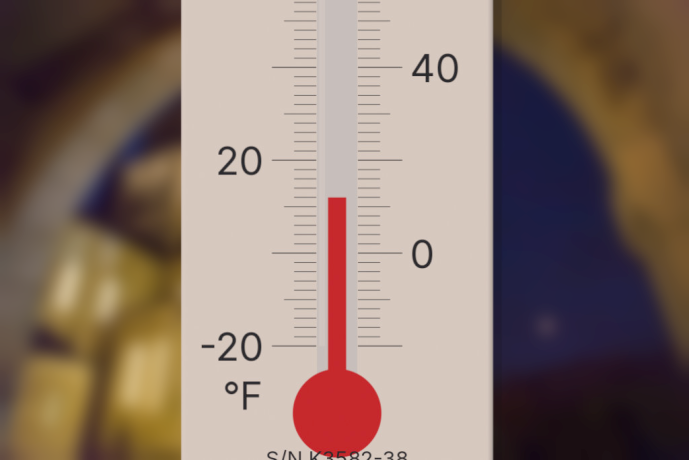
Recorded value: **12** °F
